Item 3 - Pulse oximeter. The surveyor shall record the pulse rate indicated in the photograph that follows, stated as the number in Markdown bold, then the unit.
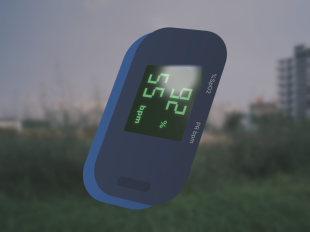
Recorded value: **55** bpm
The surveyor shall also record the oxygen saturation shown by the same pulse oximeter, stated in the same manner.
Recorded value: **92** %
